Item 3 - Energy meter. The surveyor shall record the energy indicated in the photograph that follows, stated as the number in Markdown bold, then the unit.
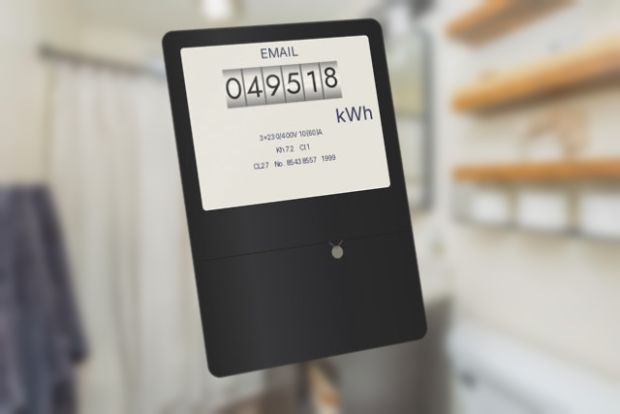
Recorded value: **49518** kWh
